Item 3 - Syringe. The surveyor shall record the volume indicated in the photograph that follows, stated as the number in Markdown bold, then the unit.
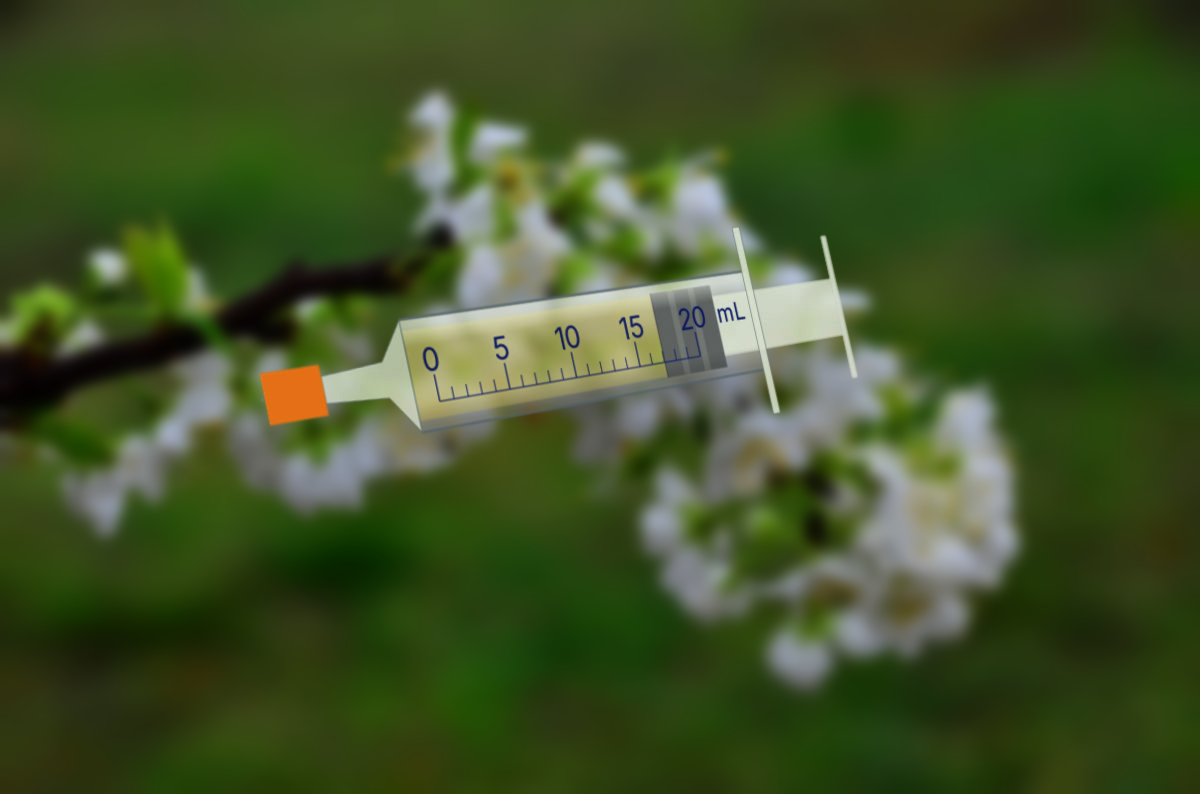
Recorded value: **17** mL
